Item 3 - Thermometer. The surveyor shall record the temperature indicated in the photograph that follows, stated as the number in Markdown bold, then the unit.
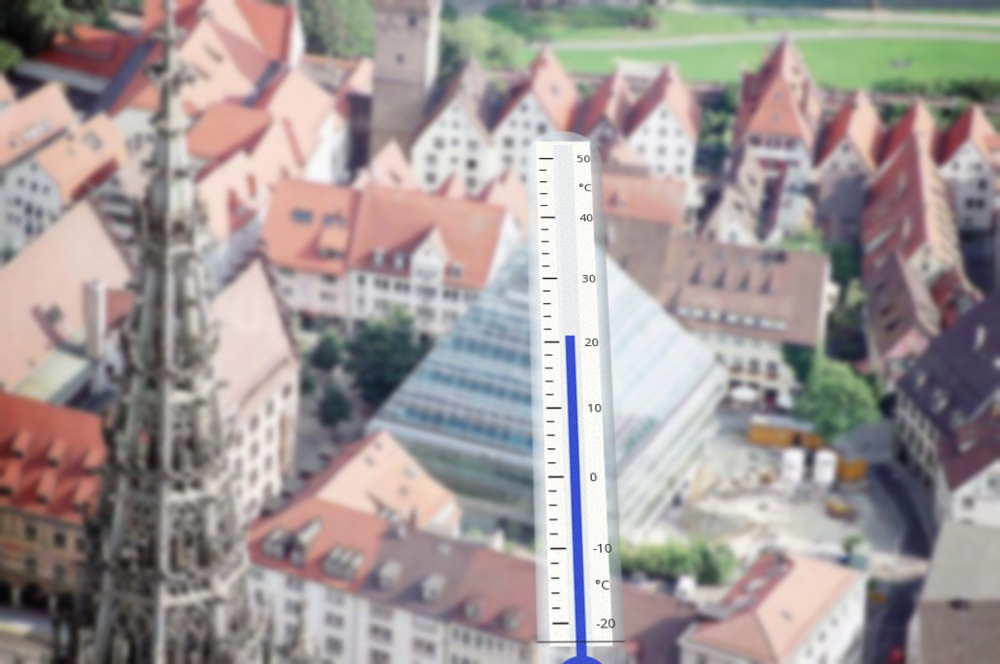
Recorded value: **21** °C
